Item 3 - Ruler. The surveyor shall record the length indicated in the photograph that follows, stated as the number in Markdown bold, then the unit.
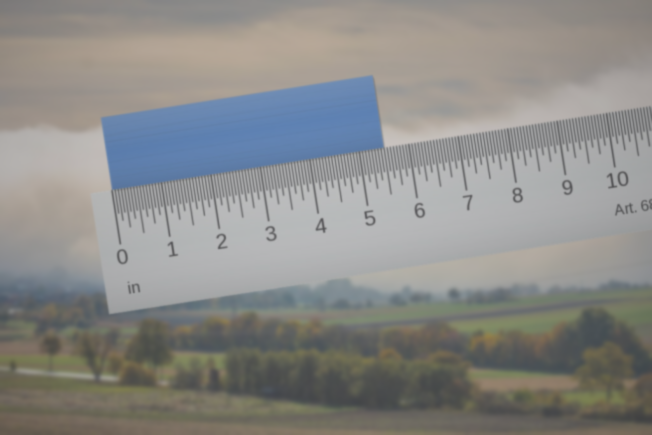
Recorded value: **5.5** in
